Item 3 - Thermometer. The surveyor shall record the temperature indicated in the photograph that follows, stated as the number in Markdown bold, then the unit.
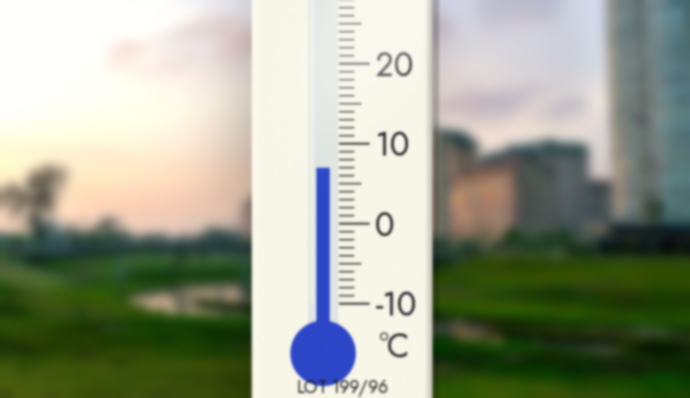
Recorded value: **7** °C
